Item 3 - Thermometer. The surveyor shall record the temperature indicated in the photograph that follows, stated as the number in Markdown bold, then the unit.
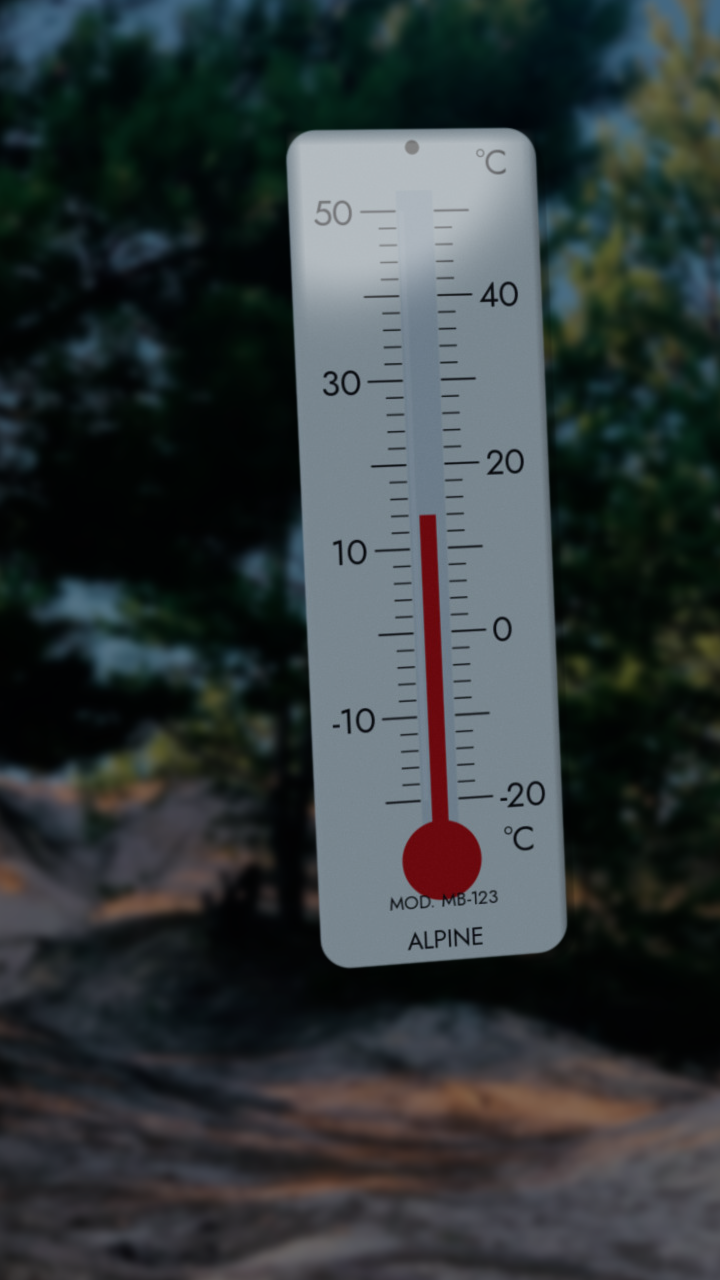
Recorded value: **14** °C
